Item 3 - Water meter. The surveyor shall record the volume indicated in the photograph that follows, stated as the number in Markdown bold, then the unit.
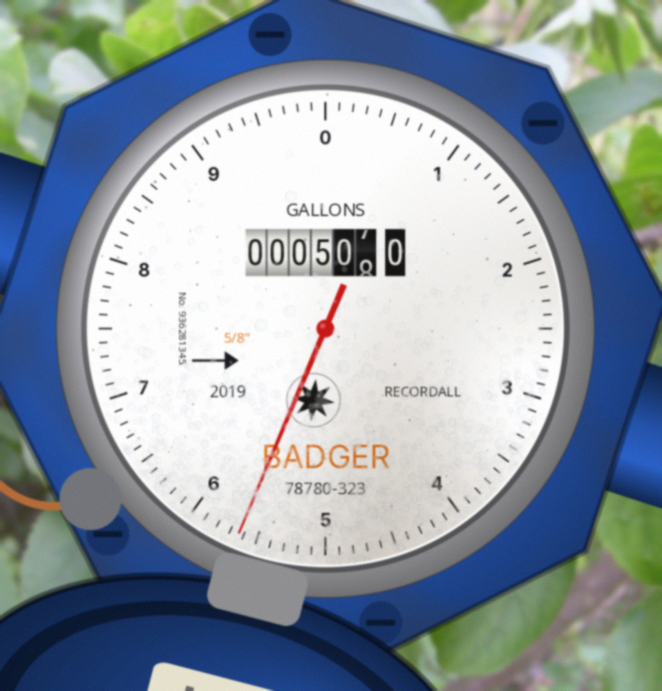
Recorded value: **5075.6** gal
